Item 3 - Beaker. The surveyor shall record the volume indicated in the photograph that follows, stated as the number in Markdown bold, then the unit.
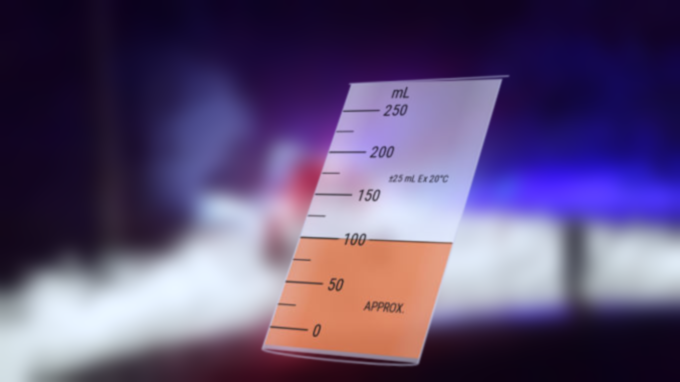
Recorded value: **100** mL
